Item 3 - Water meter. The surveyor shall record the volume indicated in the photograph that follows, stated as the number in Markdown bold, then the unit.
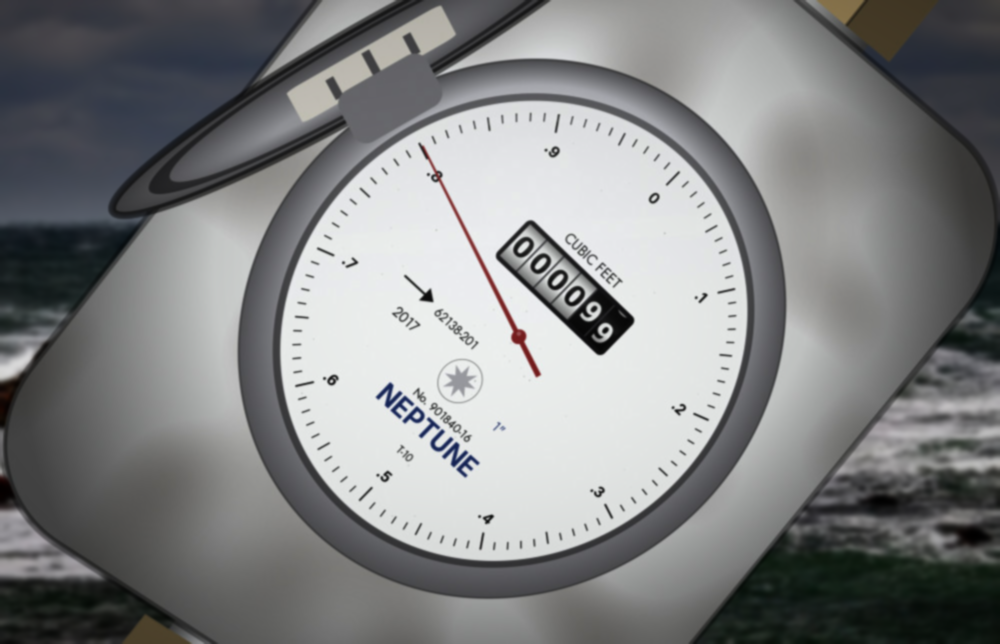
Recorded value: **98.80** ft³
